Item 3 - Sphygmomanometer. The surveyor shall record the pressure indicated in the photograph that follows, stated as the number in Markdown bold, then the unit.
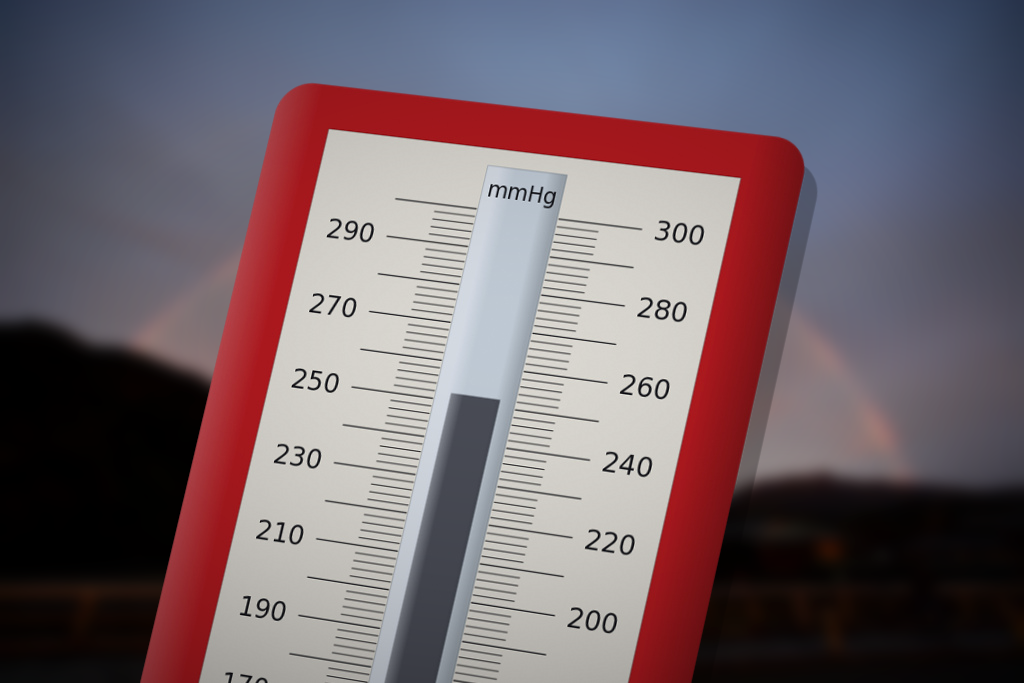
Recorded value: **252** mmHg
